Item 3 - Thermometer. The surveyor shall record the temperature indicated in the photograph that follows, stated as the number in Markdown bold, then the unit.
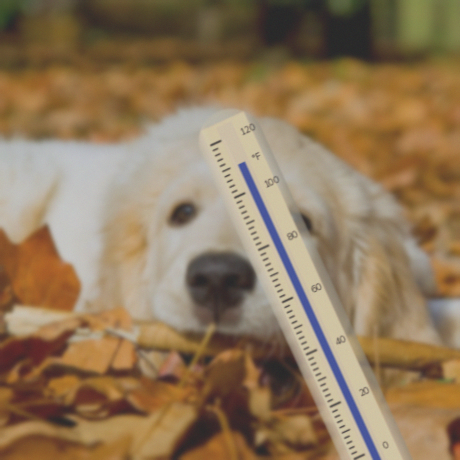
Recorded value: **110** °F
